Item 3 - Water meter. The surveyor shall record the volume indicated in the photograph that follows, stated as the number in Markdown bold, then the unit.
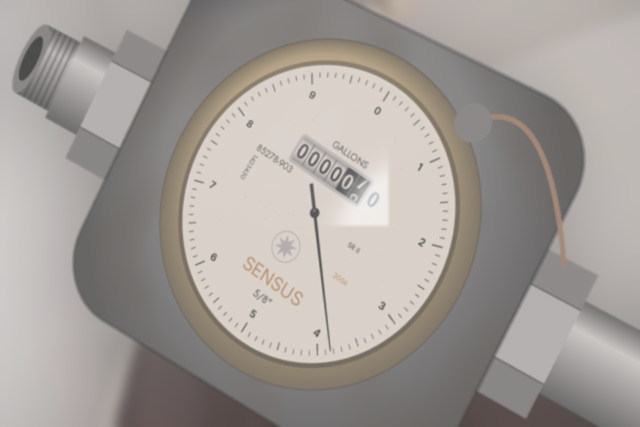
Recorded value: **73.8** gal
